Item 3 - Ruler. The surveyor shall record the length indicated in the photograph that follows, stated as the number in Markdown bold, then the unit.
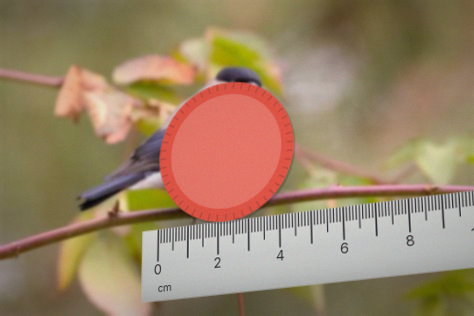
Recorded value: **4.5** cm
